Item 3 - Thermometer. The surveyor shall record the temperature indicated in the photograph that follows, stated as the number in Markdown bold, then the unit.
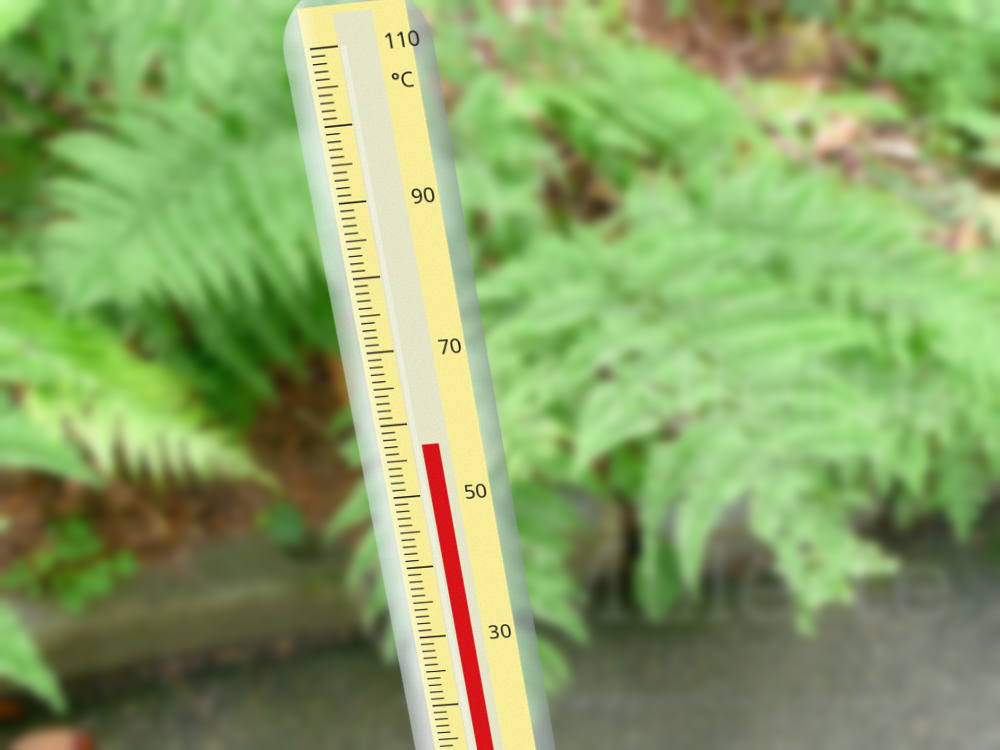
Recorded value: **57** °C
